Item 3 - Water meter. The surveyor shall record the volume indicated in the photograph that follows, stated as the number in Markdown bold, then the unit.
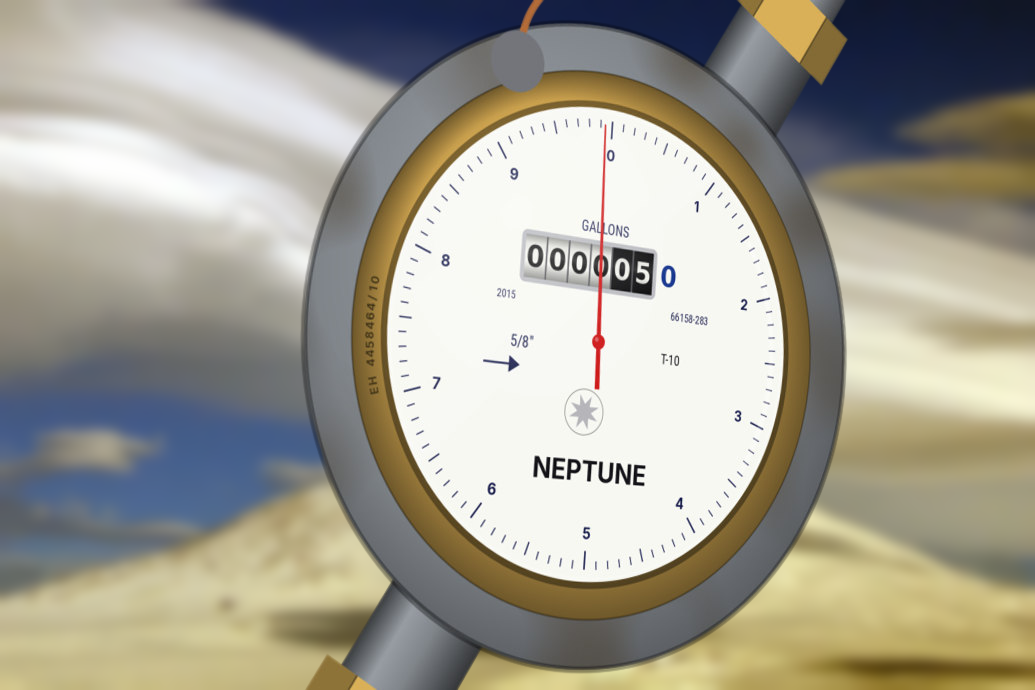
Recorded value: **49.9** gal
